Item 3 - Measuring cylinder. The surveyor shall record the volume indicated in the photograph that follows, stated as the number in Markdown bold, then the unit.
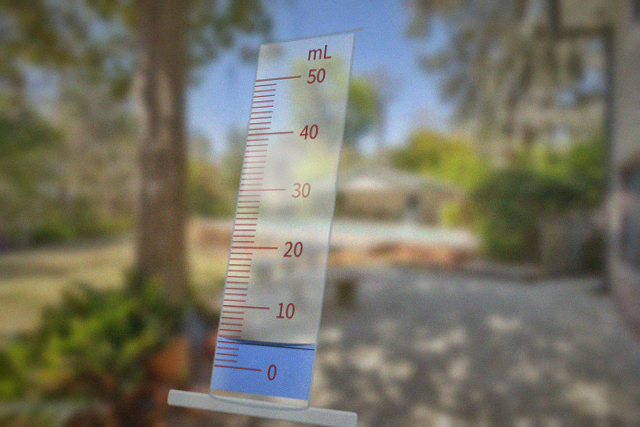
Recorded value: **4** mL
